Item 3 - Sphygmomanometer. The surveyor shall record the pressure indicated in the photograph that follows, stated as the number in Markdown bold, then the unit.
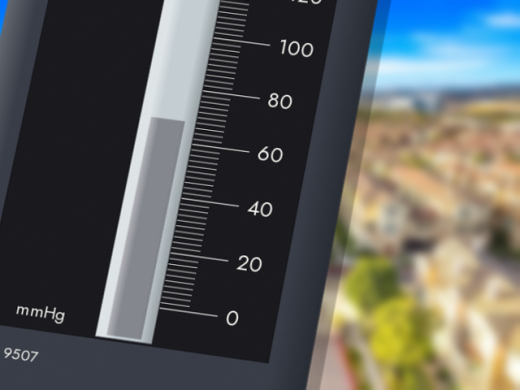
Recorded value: **68** mmHg
